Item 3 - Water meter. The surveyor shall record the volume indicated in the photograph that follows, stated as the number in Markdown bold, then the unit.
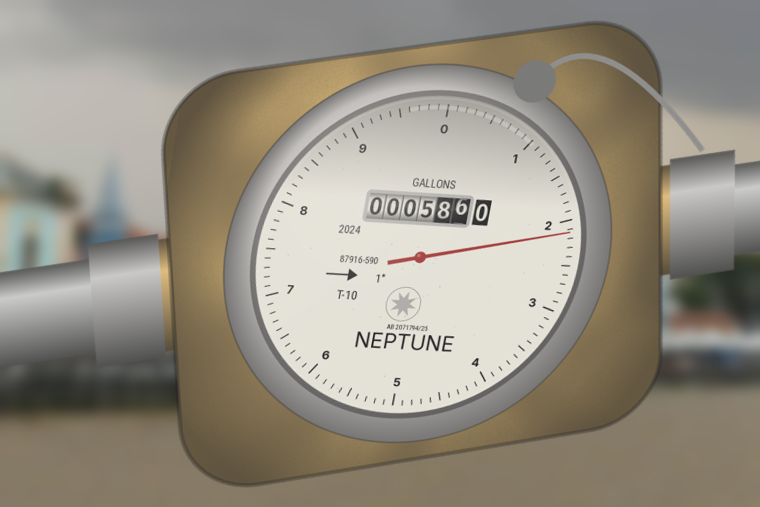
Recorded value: **5862.1** gal
